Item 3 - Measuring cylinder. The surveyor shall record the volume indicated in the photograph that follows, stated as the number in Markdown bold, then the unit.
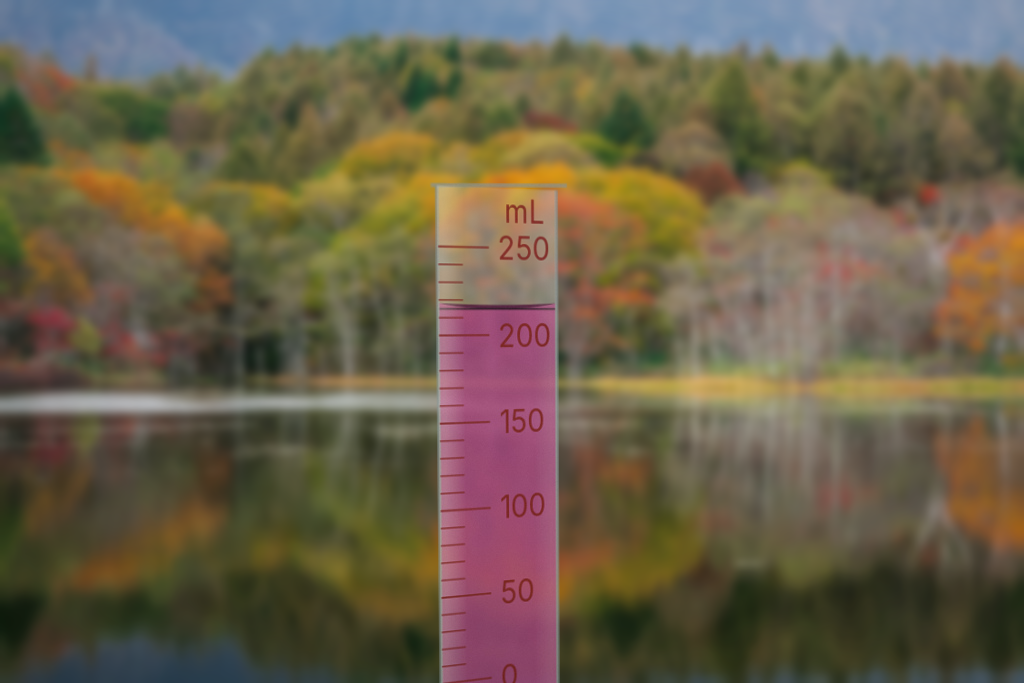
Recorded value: **215** mL
